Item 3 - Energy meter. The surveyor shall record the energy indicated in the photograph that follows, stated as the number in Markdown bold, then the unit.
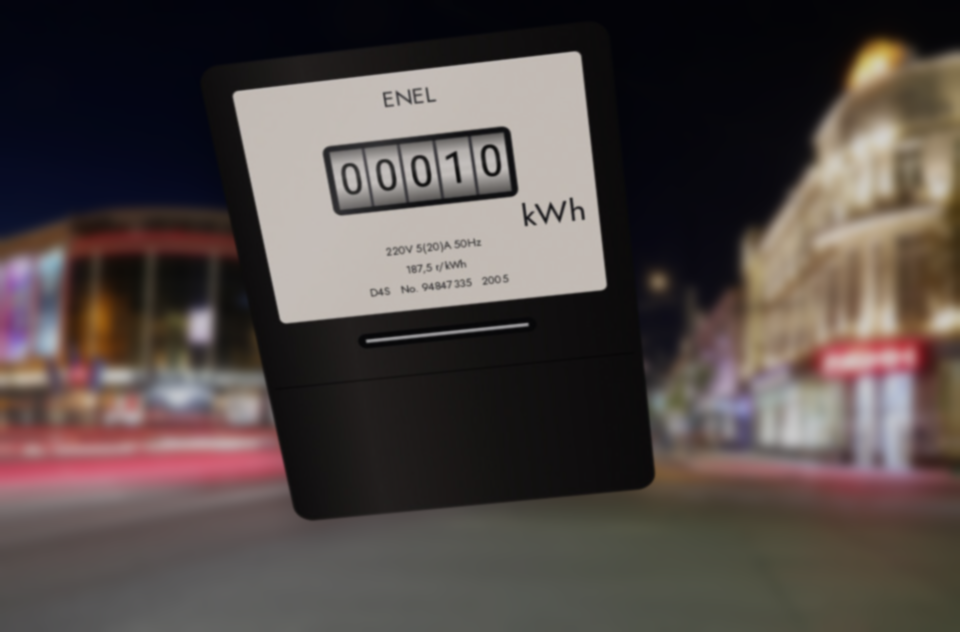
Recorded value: **10** kWh
